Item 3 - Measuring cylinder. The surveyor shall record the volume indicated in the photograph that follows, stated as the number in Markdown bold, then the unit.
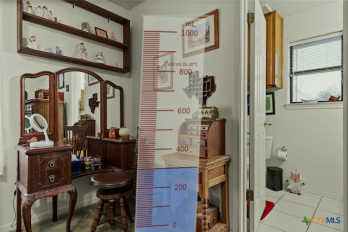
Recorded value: **300** mL
